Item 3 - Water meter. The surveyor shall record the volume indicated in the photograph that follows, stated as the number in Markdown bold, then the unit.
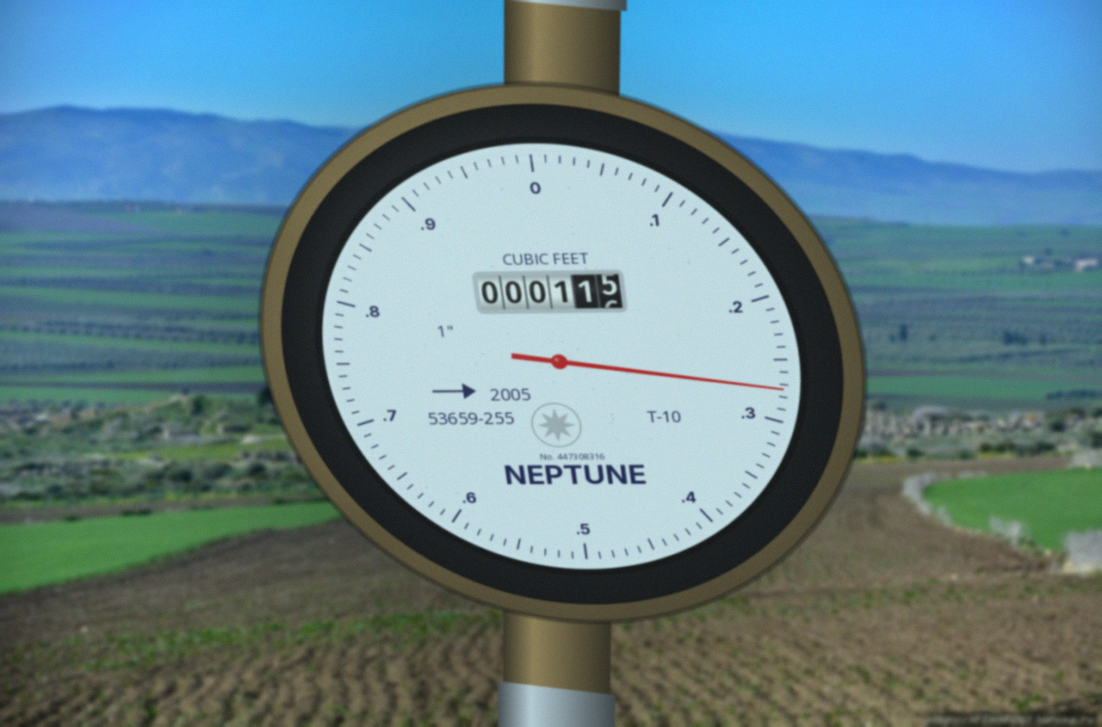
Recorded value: **115.27** ft³
